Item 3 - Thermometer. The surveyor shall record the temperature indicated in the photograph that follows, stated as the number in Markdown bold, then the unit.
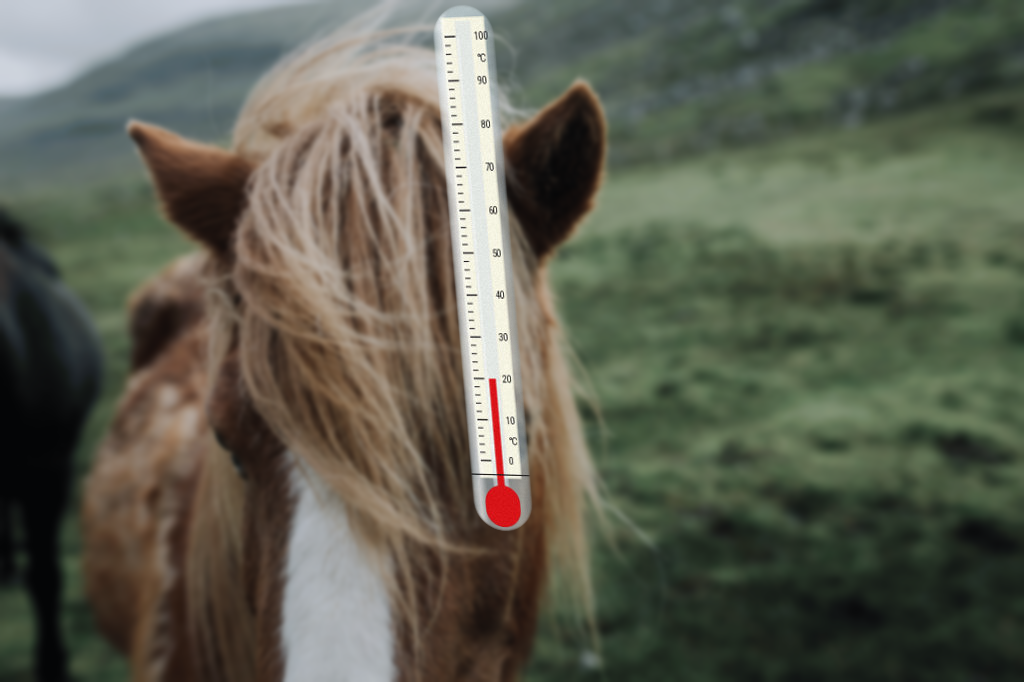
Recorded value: **20** °C
